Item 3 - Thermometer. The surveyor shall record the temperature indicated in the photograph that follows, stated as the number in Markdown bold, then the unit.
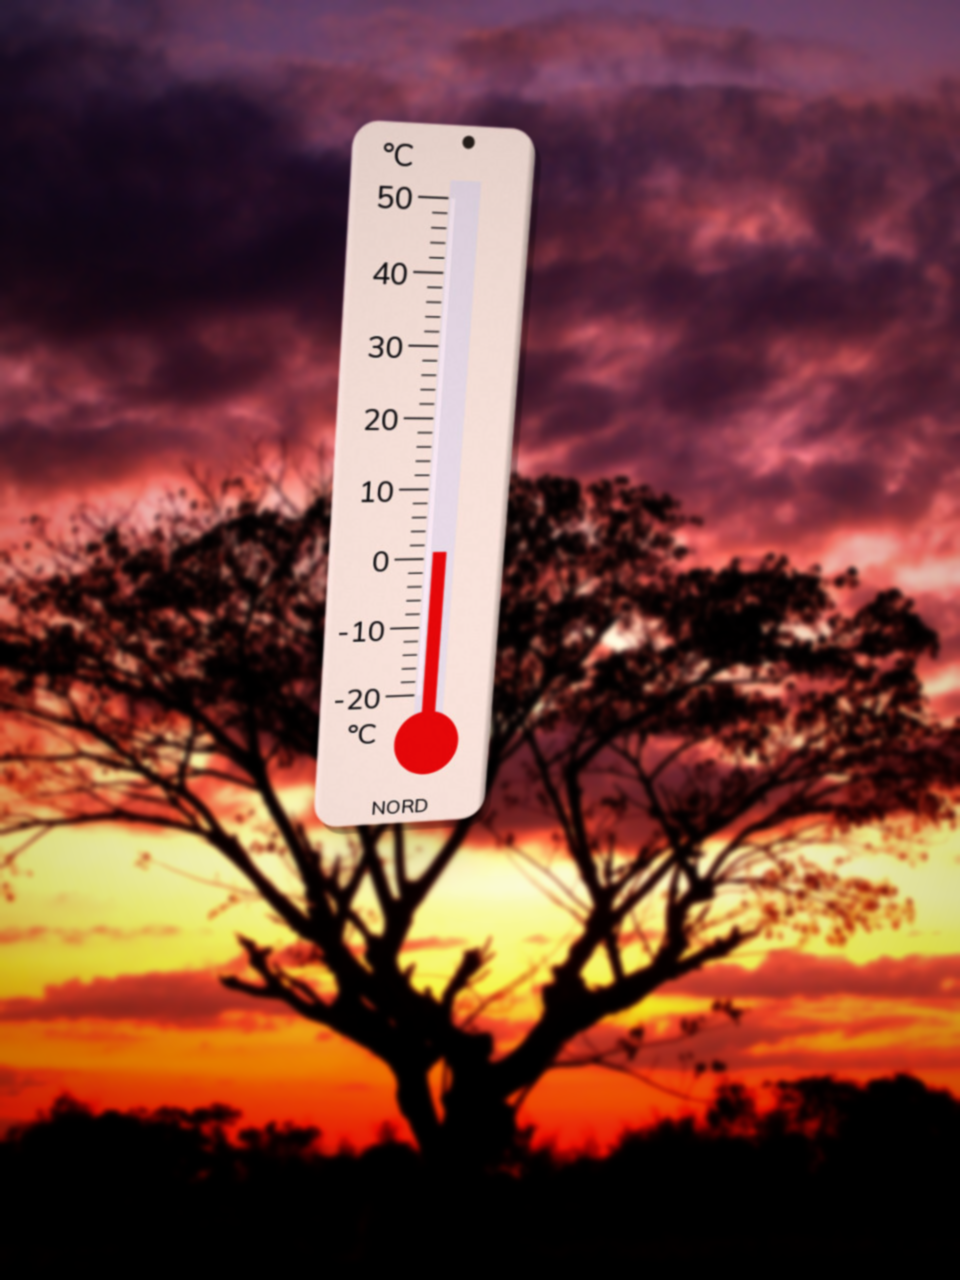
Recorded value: **1** °C
